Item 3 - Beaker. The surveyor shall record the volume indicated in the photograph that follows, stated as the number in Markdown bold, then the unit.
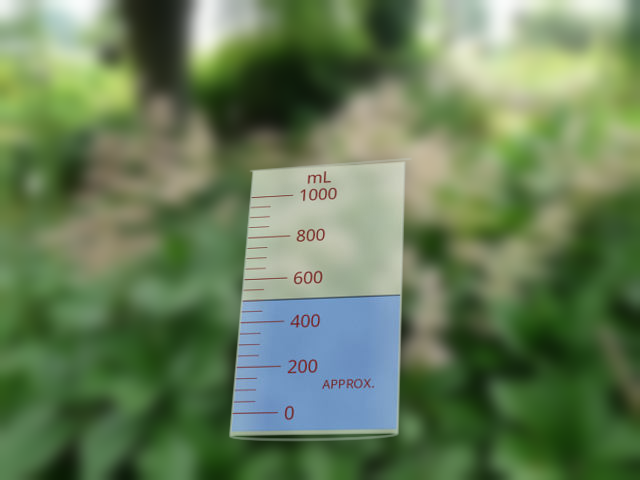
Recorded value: **500** mL
